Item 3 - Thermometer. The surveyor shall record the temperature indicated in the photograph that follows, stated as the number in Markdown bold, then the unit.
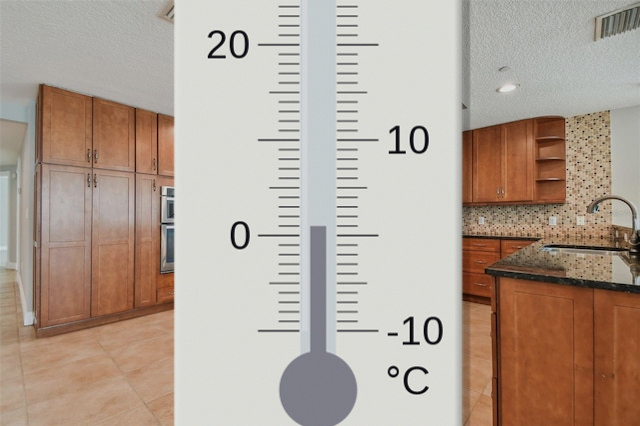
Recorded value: **1** °C
